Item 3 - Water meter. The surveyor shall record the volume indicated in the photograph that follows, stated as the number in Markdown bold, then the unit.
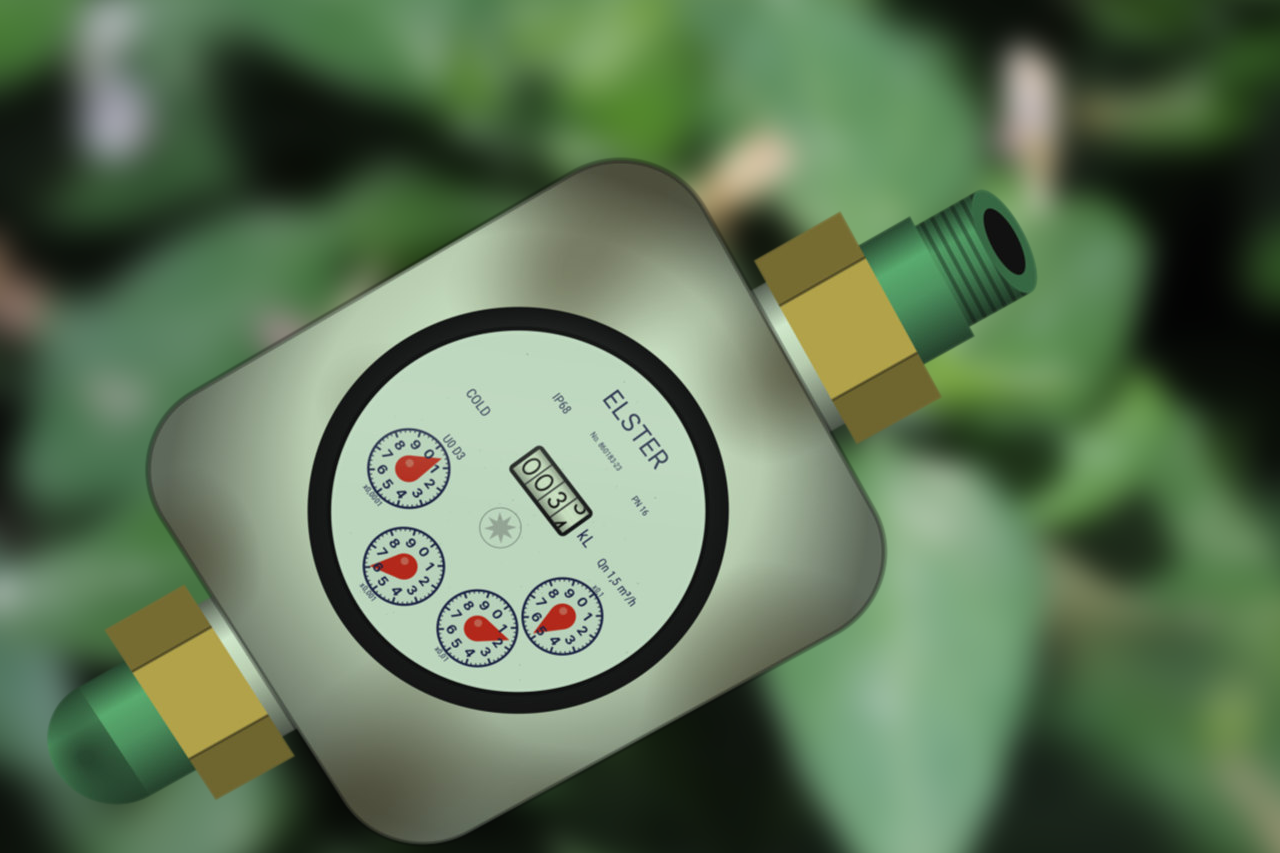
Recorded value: **33.5160** kL
